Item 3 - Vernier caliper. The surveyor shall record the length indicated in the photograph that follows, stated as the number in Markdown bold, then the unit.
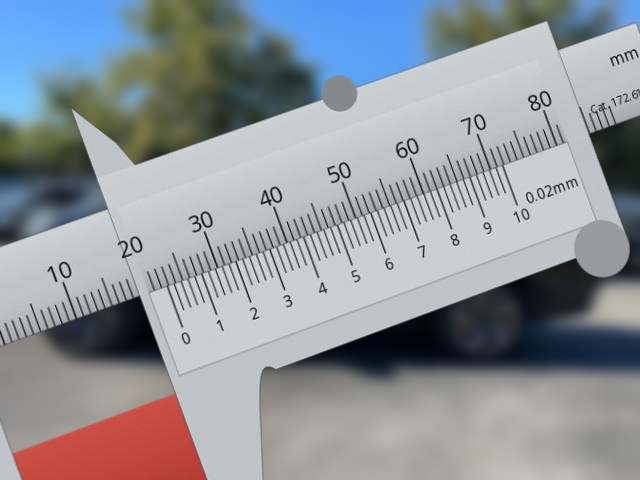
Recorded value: **22.8** mm
